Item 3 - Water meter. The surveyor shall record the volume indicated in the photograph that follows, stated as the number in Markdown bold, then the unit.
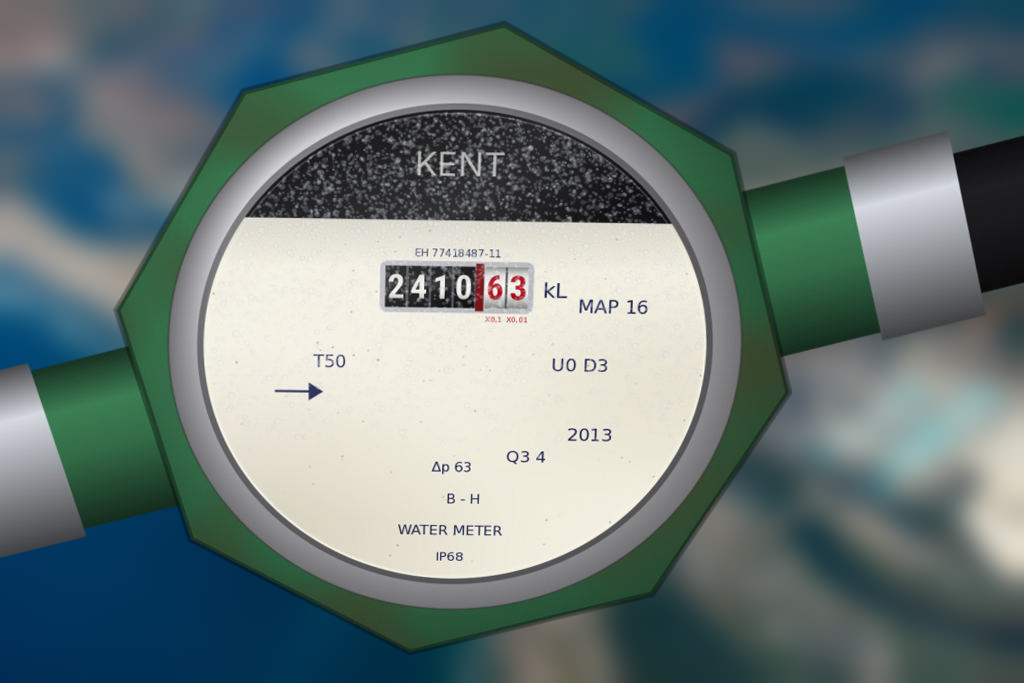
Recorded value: **2410.63** kL
